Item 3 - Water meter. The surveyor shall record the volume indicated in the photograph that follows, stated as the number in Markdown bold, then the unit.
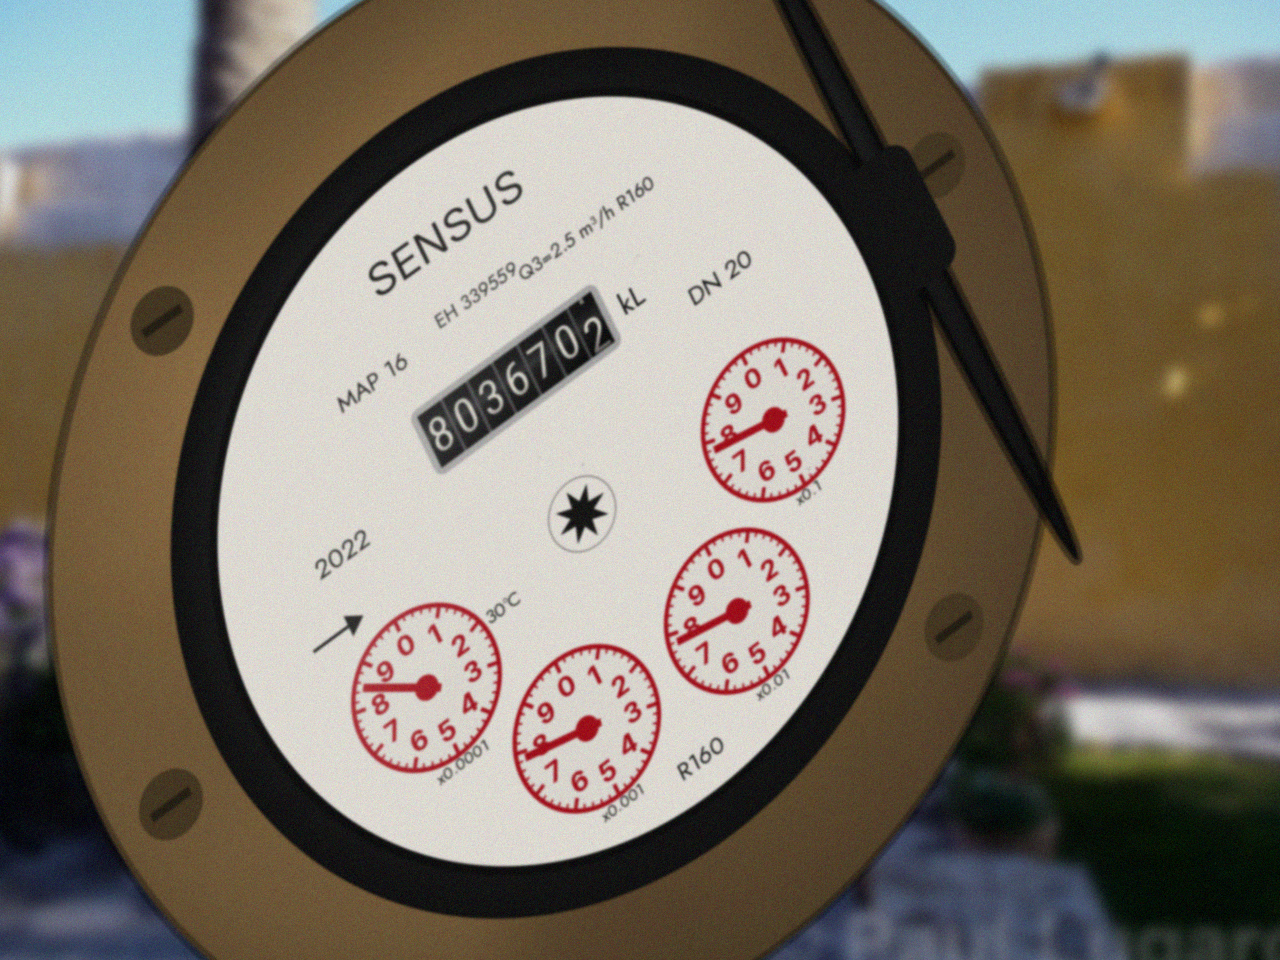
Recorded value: **8036701.7778** kL
